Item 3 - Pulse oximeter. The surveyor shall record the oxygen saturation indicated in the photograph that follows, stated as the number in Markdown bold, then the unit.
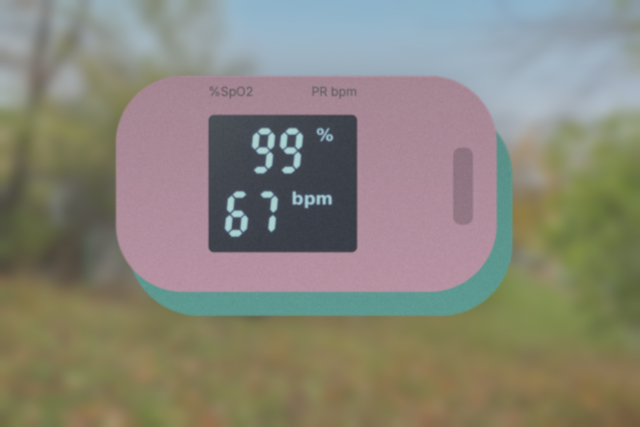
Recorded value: **99** %
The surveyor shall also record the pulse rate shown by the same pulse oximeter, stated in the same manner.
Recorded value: **67** bpm
